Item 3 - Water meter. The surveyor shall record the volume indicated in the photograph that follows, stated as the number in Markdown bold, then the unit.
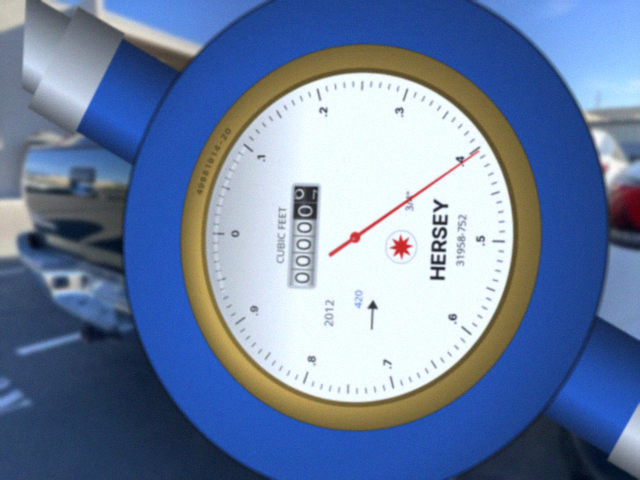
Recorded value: **6.40** ft³
